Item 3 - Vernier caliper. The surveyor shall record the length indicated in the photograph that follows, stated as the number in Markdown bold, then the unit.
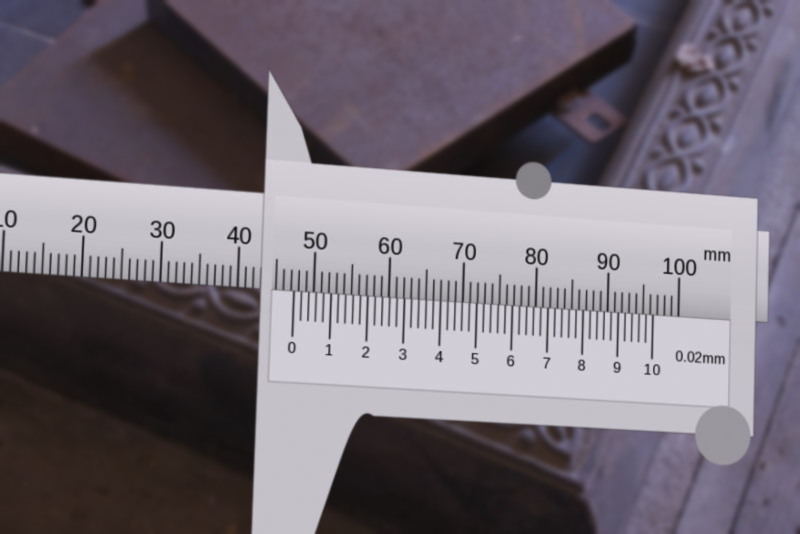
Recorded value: **47.4** mm
